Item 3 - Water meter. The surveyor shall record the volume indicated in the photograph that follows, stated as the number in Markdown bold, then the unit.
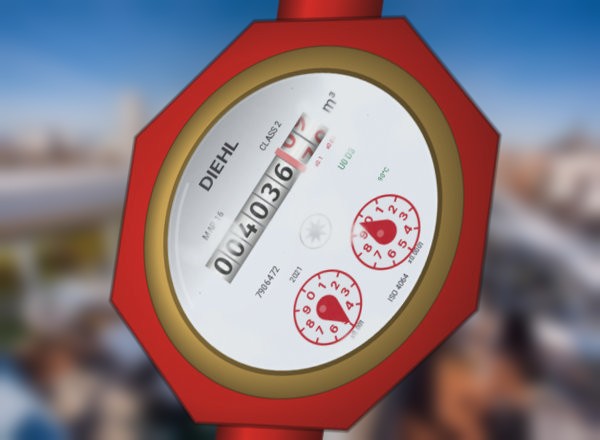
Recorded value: **4036.6949** m³
